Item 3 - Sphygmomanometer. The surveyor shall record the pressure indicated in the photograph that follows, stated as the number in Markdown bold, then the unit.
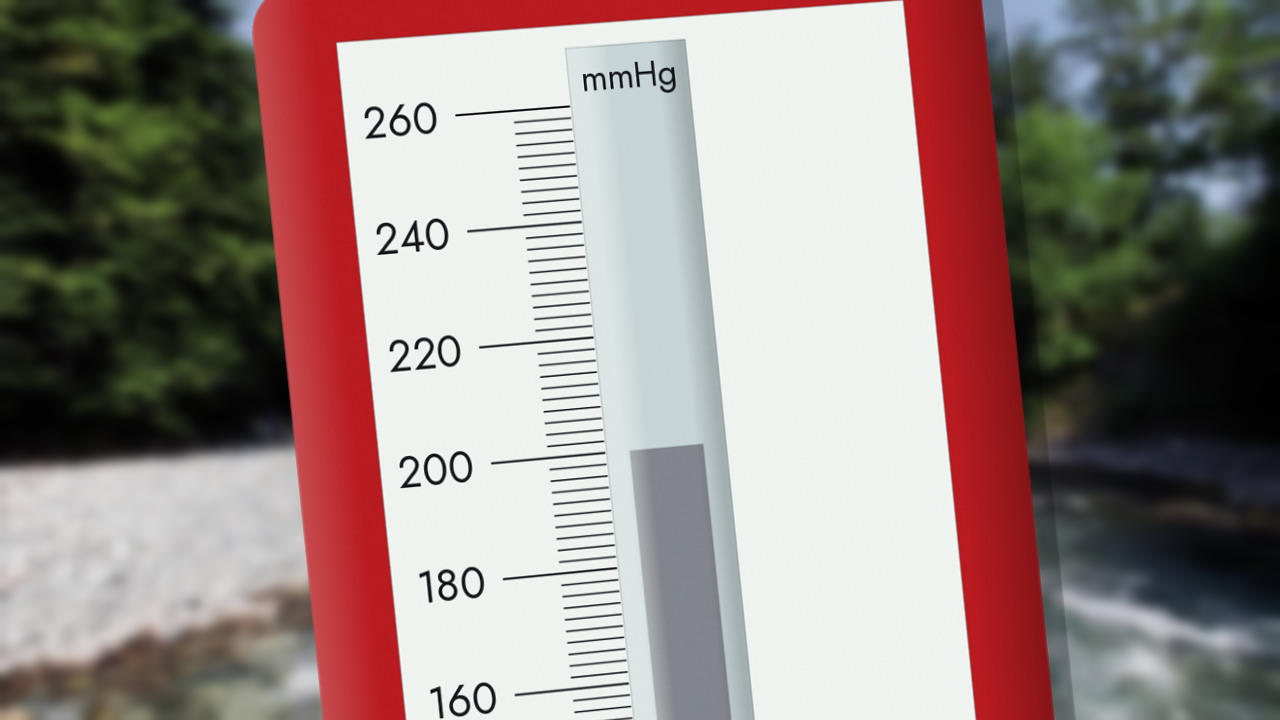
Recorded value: **200** mmHg
